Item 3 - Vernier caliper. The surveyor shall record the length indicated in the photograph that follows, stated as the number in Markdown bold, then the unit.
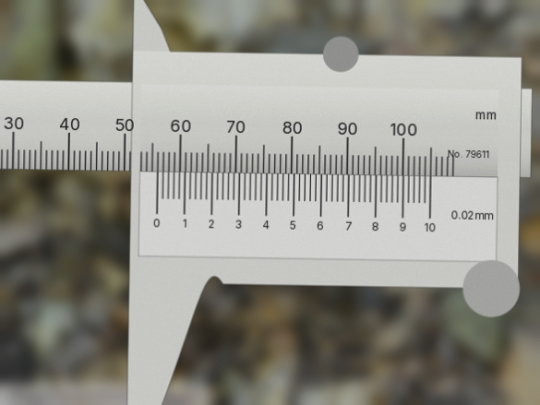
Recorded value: **56.0** mm
